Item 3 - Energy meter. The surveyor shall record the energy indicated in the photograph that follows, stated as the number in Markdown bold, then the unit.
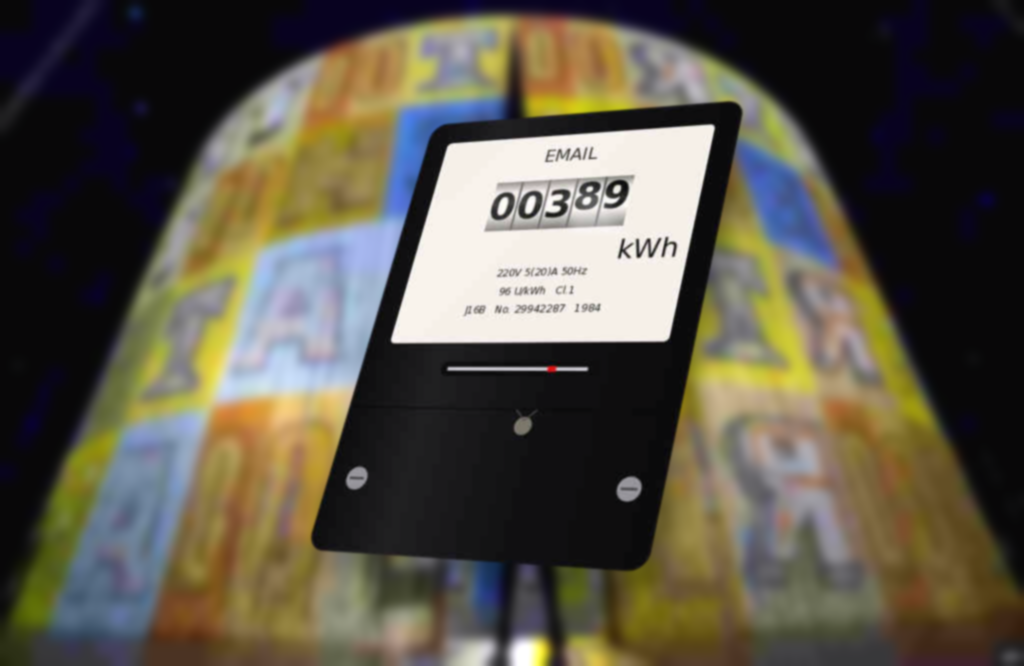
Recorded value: **389** kWh
